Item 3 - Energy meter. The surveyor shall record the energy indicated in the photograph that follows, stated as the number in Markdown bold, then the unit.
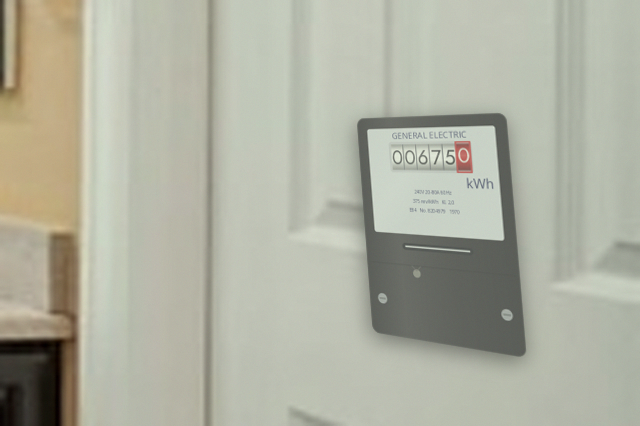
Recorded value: **675.0** kWh
